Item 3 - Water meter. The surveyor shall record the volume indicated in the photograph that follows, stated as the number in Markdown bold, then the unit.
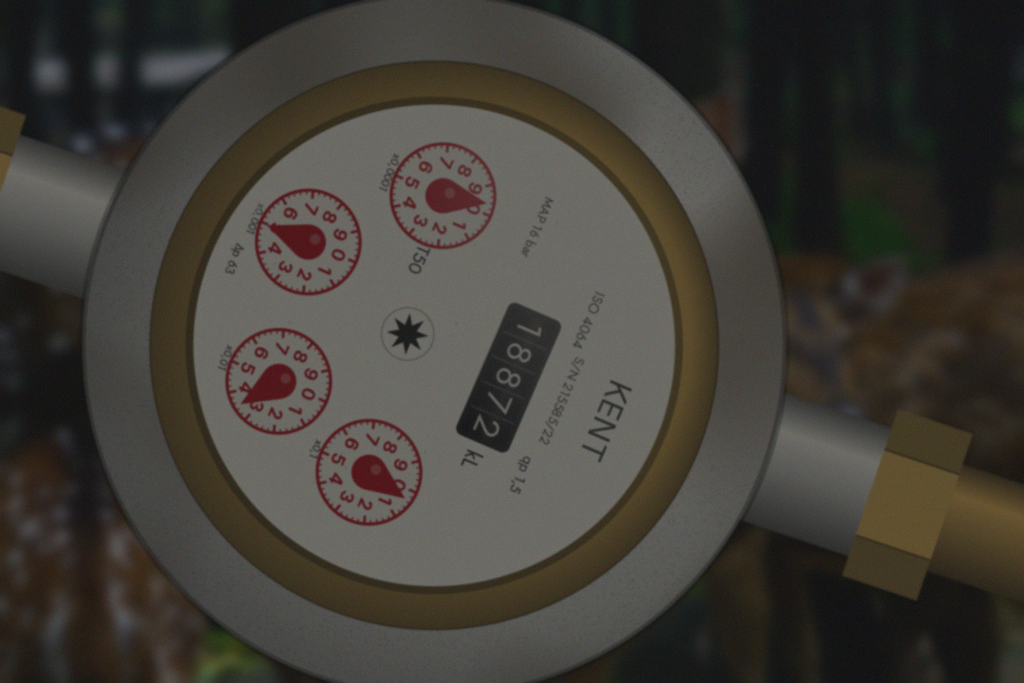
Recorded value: **18872.0349** kL
